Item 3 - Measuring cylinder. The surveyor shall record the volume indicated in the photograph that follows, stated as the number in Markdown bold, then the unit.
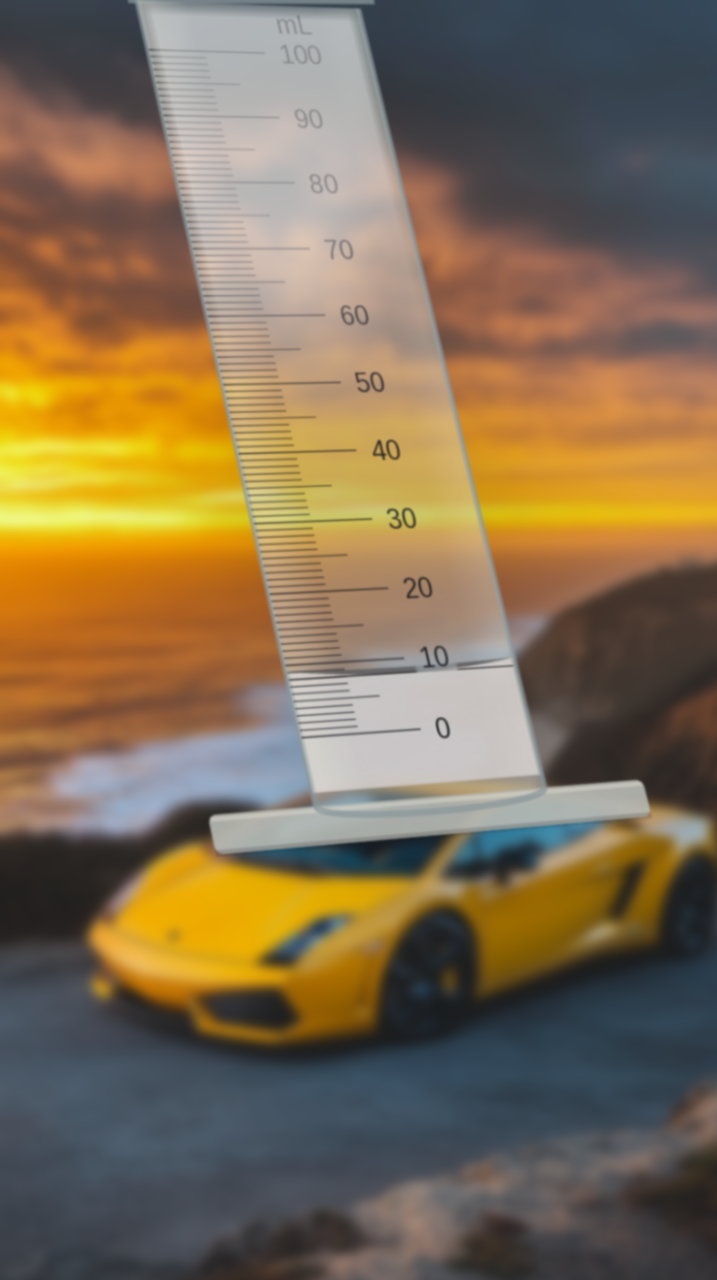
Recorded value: **8** mL
